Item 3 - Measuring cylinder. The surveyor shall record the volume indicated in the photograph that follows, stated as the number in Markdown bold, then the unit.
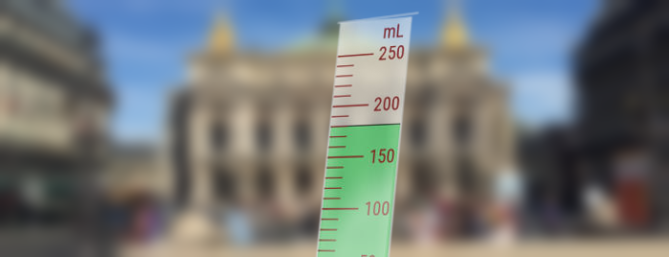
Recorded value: **180** mL
